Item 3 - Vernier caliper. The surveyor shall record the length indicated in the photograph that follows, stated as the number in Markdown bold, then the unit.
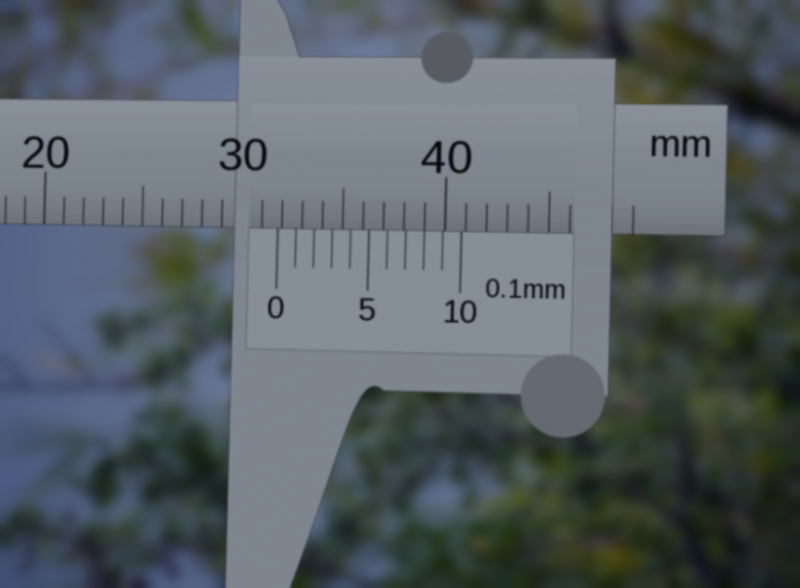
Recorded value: **31.8** mm
